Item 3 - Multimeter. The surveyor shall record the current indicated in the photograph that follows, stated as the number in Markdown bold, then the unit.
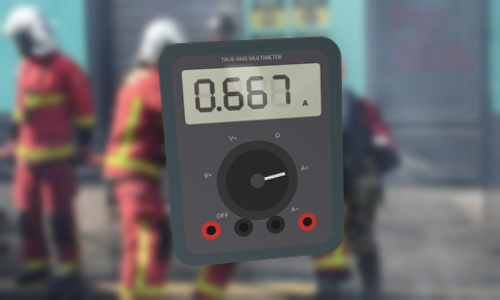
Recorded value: **0.667** A
